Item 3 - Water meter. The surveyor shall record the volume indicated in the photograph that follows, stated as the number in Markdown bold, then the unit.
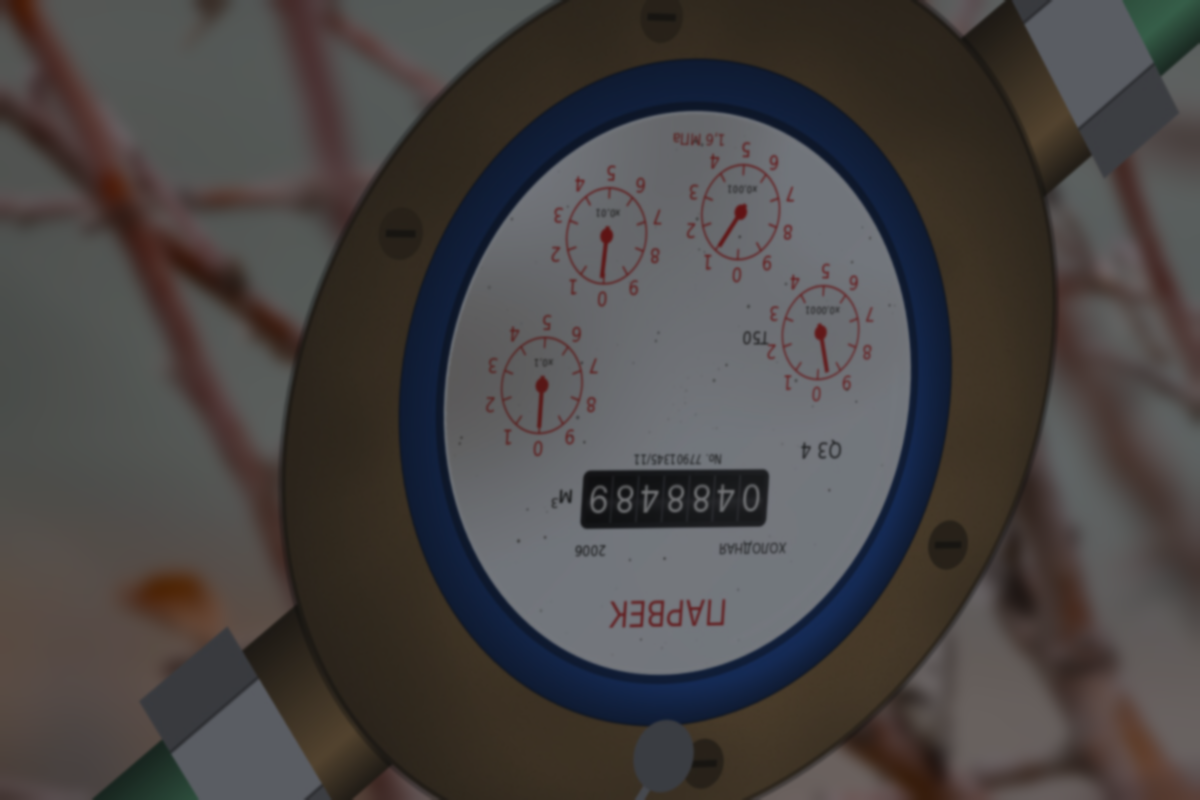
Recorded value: **488489.0009** m³
